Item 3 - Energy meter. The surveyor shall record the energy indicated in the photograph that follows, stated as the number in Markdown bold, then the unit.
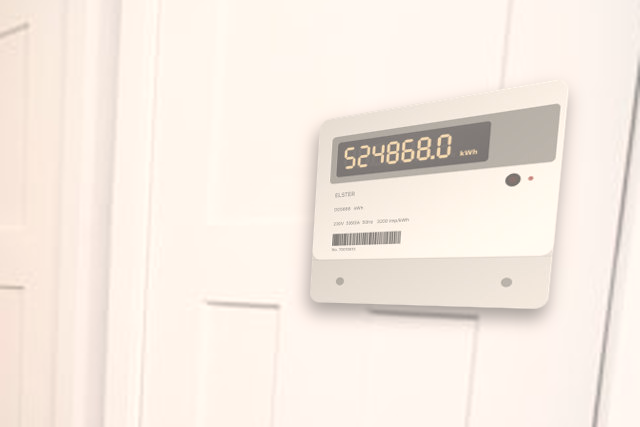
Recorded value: **524868.0** kWh
